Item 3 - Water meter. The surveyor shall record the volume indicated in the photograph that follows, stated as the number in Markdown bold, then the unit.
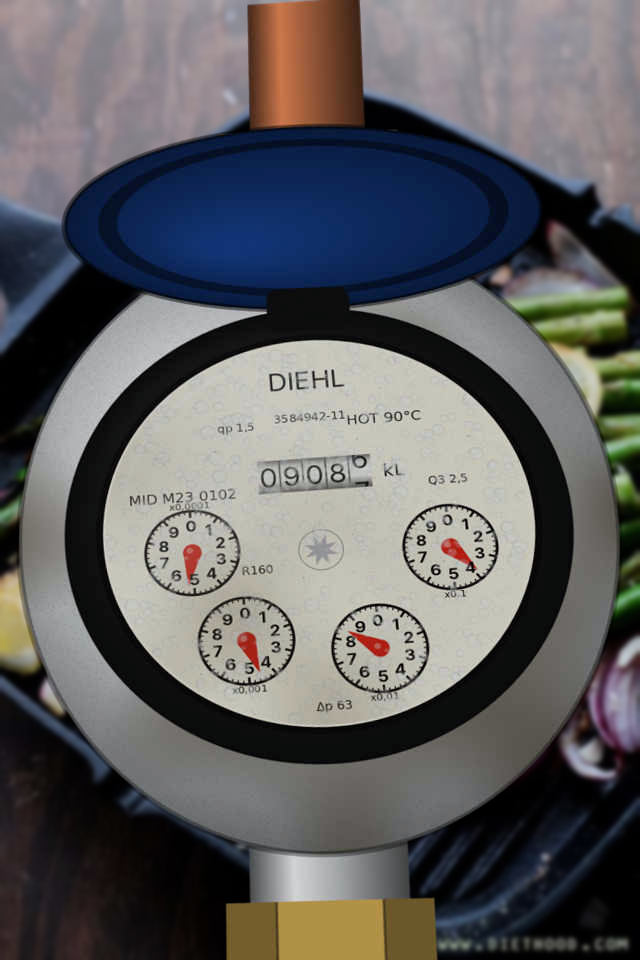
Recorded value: **9086.3845** kL
